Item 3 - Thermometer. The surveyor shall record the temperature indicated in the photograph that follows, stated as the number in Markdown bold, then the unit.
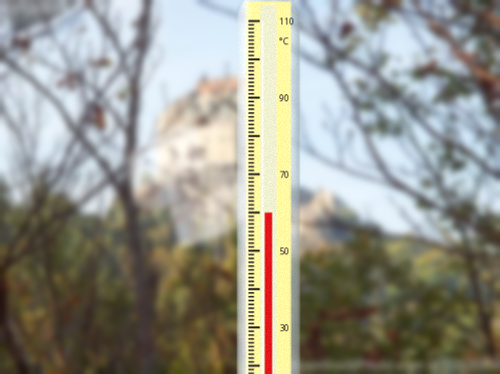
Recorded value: **60** °C
